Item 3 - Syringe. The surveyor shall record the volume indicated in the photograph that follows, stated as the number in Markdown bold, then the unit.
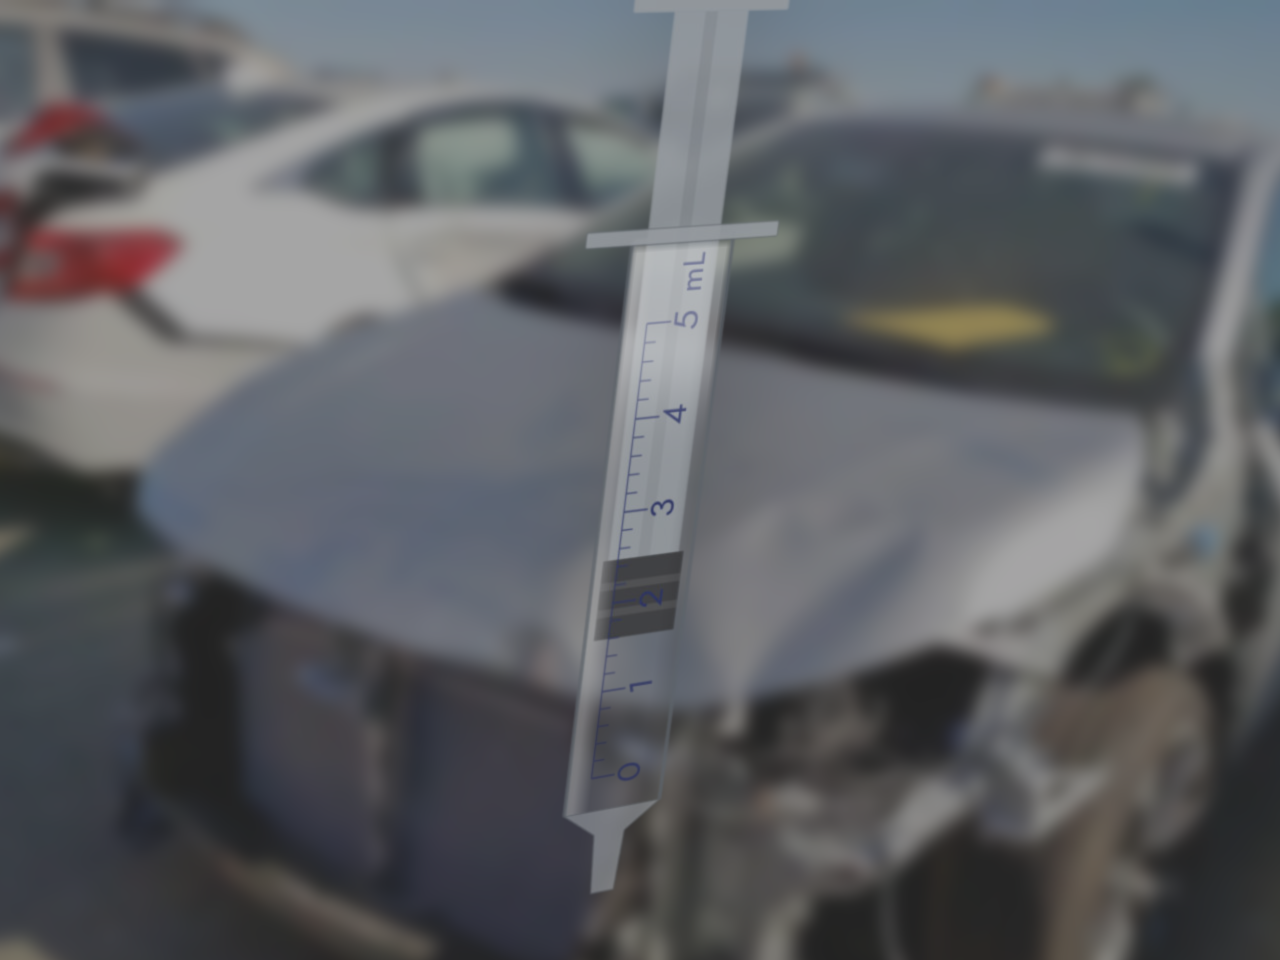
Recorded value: **1.6** mL
